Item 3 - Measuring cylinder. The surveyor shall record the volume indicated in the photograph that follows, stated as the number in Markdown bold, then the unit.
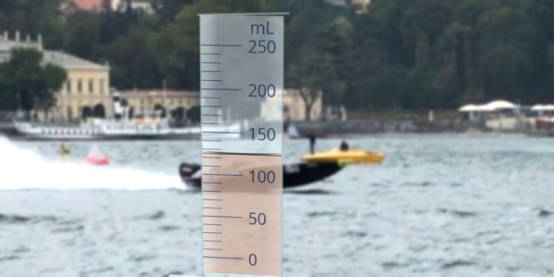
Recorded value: **125** mL
